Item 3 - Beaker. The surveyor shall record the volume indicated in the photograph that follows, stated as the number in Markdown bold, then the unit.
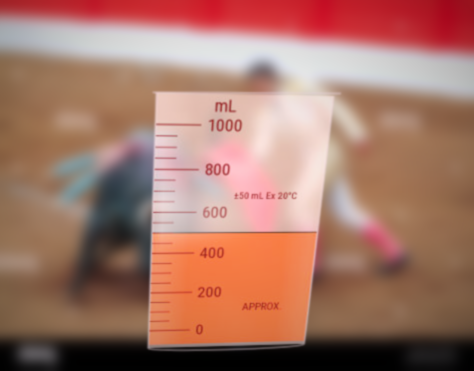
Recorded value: **500** mL
